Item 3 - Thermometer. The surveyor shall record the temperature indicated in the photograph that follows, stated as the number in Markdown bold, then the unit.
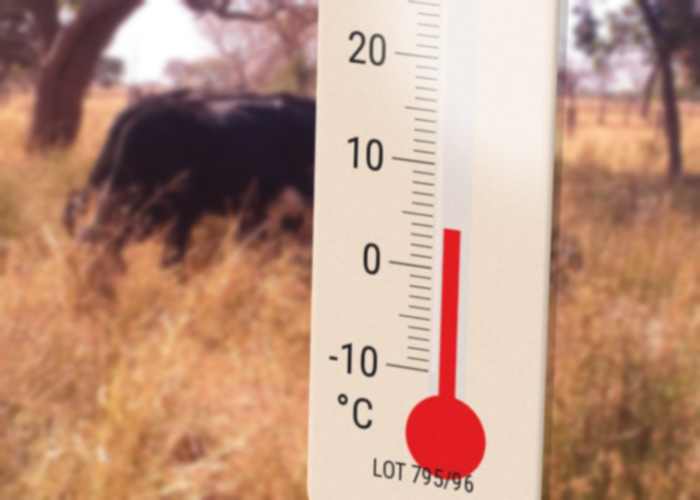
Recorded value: **4** °C
